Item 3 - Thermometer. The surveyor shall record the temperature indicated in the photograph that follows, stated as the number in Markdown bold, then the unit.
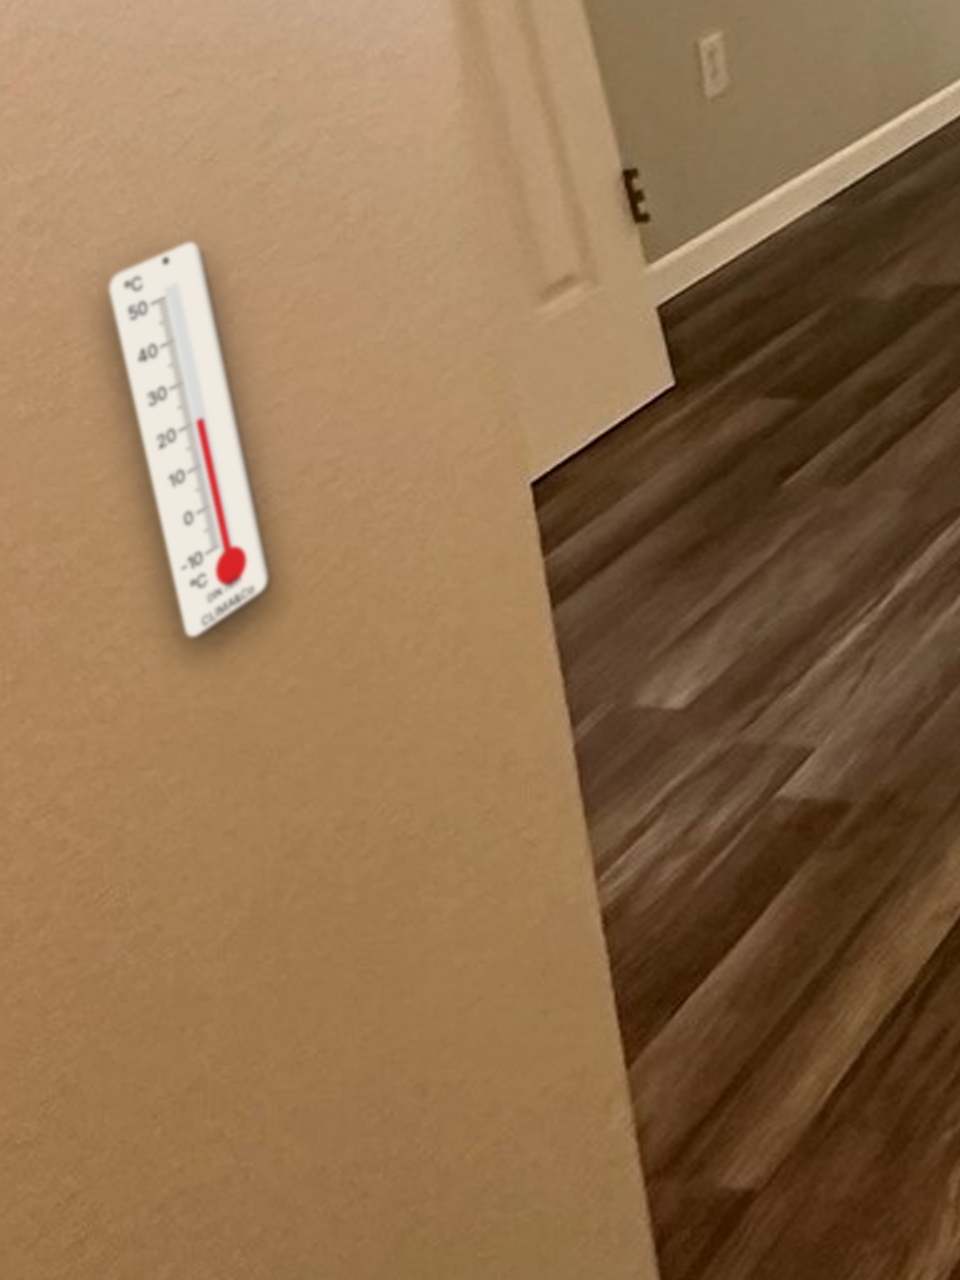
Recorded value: **20** °C
